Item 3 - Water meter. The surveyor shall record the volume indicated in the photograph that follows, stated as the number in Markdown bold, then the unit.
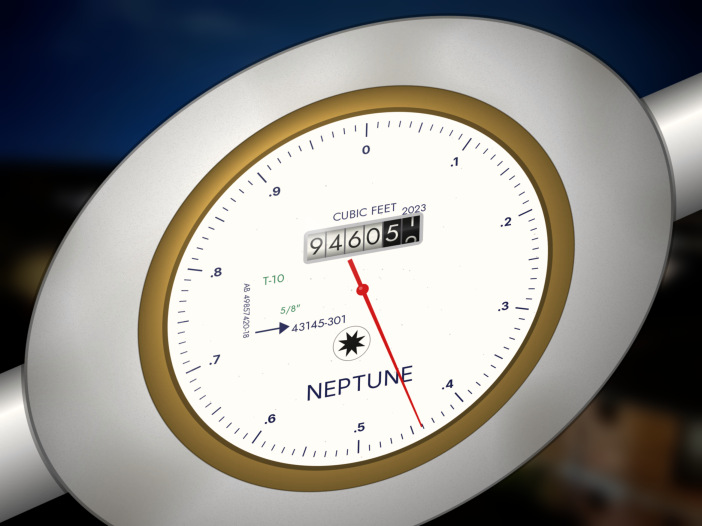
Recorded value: **946051.44** ft³
